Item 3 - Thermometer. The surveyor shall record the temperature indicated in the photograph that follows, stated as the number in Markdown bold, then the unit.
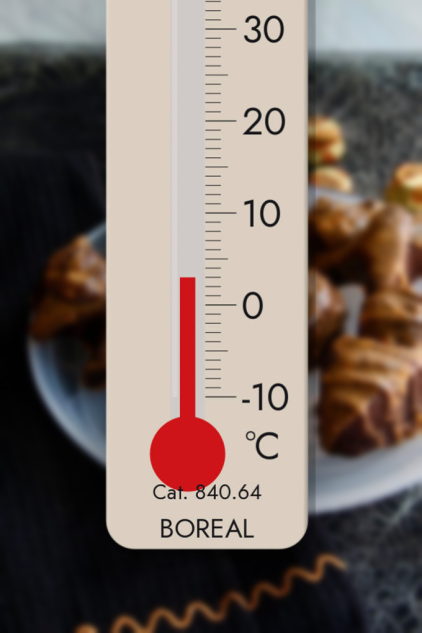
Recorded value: **3** °C
